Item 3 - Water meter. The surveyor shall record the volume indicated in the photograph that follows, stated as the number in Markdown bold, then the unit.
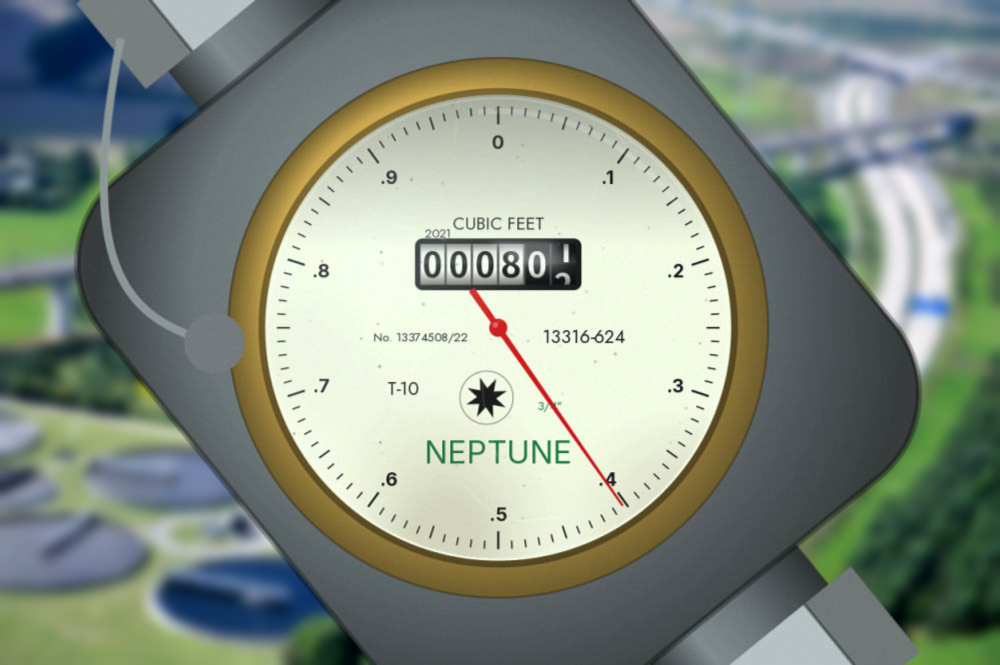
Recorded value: **801.40** ft³
